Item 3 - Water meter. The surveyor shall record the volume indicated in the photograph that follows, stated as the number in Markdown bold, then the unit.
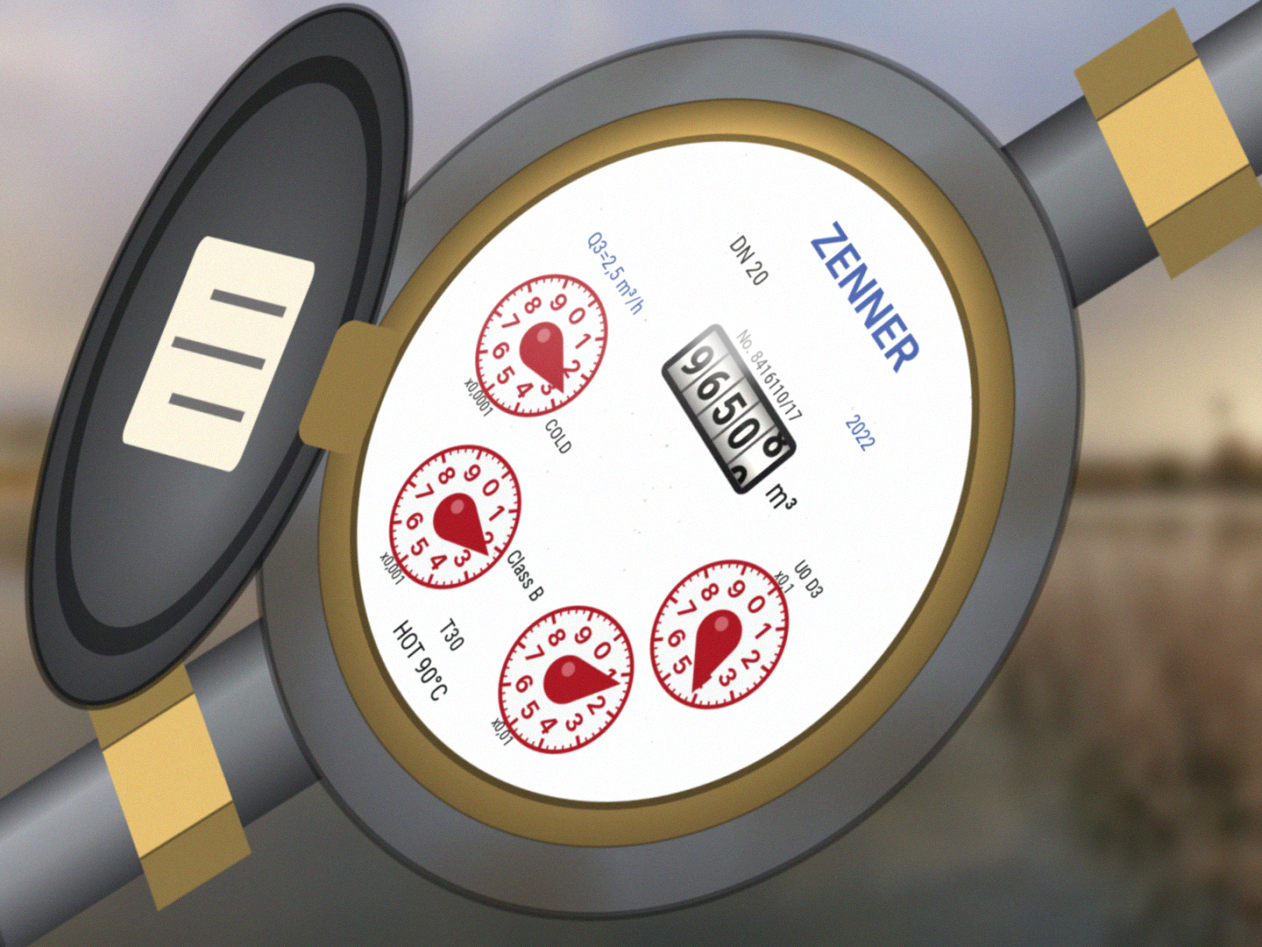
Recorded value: **96508.4122** m³
